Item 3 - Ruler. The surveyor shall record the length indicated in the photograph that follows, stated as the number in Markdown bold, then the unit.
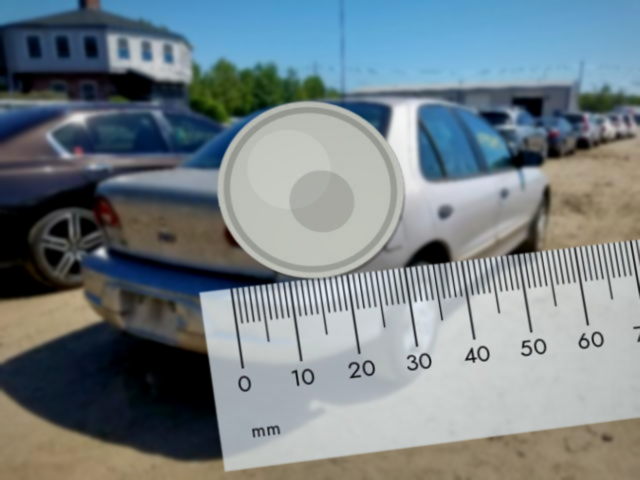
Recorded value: **32** mm
